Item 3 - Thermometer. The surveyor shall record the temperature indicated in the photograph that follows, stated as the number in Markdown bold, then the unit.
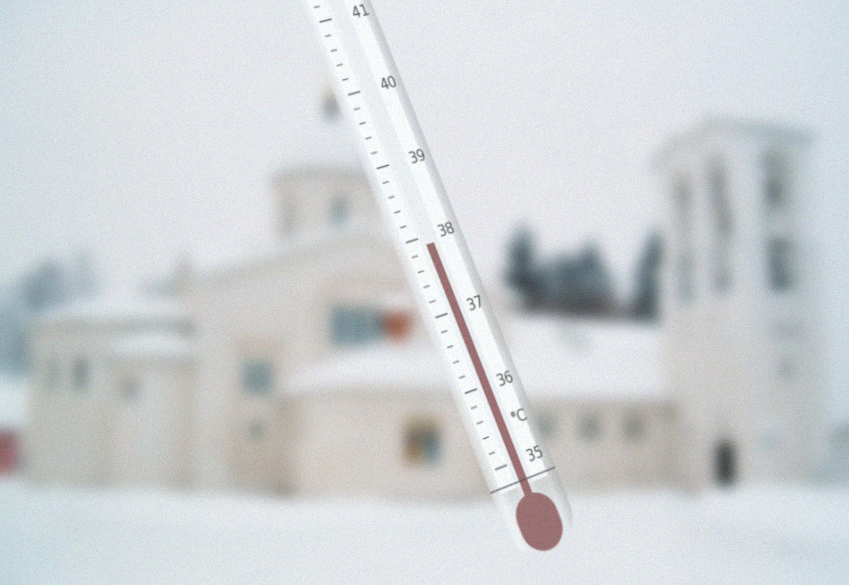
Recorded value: **37.9** °C
